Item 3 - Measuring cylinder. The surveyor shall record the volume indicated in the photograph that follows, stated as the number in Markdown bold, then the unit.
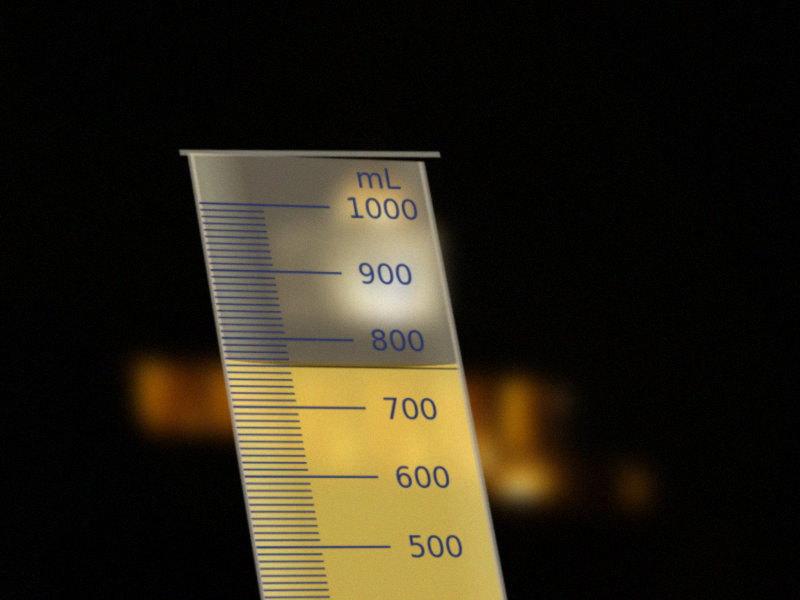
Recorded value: **760** mL
